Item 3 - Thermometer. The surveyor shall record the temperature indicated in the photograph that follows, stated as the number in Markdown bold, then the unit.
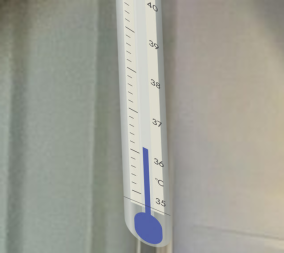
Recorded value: **36.2** °C
